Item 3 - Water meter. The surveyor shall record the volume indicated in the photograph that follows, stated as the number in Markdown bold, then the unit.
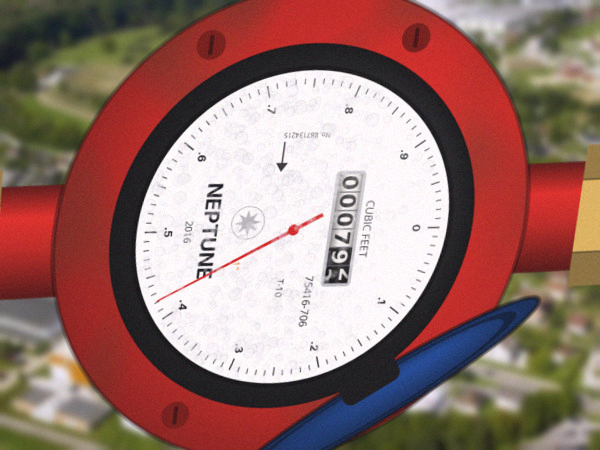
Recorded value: **792.42** ft³
